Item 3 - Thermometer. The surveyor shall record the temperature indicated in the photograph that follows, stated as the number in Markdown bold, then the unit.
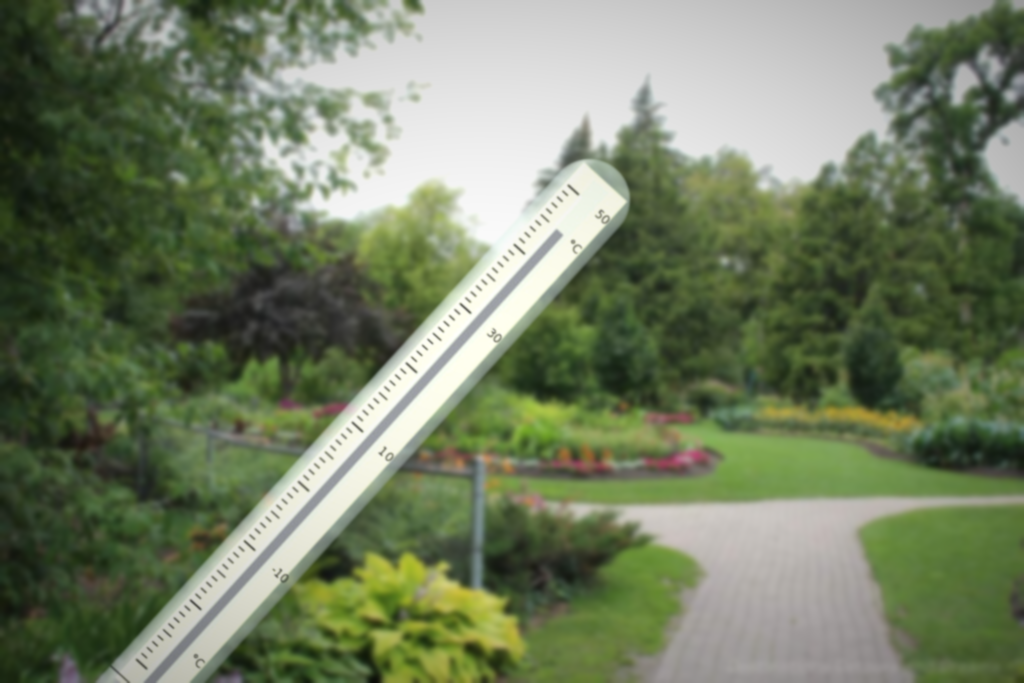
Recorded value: **45** °C
